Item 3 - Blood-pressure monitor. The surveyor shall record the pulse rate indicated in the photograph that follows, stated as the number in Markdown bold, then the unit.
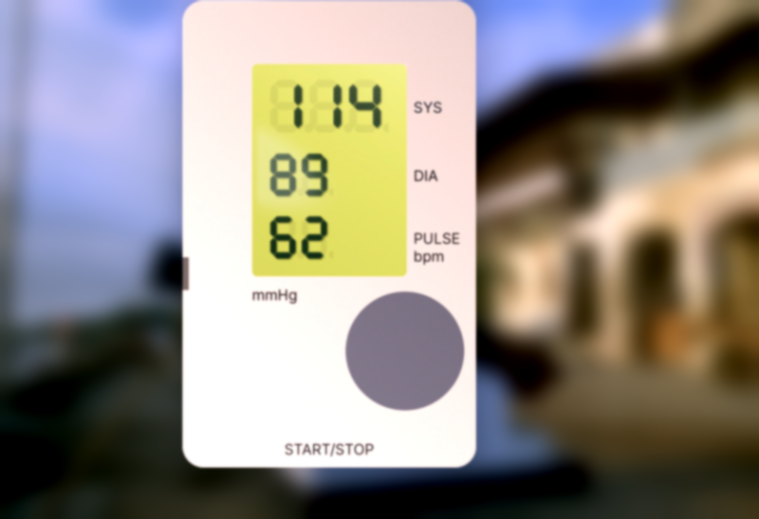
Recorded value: **62** bpm
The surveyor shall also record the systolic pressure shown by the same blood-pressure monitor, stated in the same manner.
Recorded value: **114** mmHg
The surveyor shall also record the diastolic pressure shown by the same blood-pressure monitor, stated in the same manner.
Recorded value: **89** mmHg
